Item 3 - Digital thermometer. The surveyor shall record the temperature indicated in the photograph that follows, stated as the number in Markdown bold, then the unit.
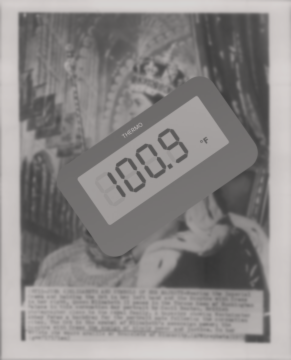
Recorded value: **100.9** °F
